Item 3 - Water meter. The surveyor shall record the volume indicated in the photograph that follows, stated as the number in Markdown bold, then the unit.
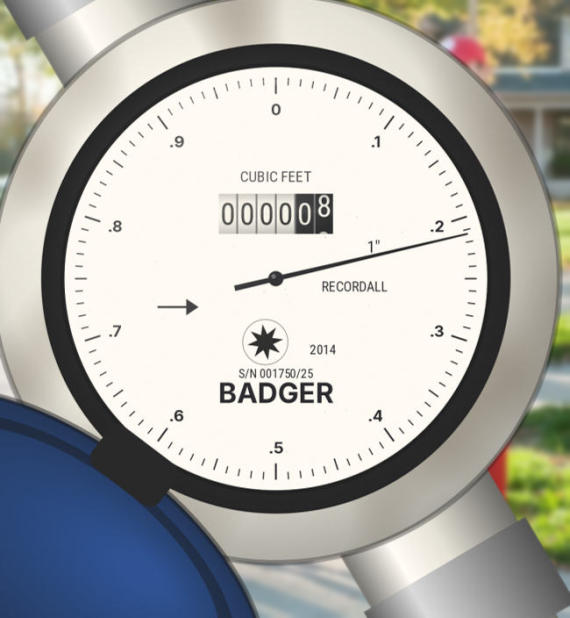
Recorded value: **8.21** ft³
